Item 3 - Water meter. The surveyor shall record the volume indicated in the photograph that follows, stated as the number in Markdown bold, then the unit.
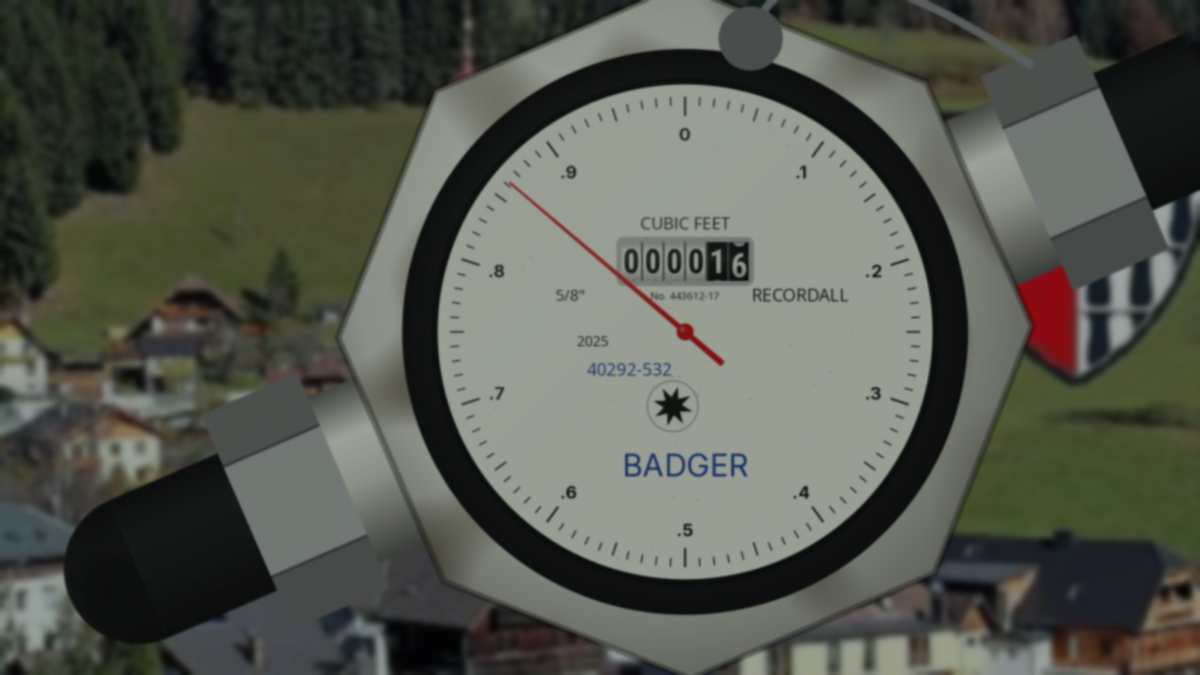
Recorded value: **15.86** ft³
